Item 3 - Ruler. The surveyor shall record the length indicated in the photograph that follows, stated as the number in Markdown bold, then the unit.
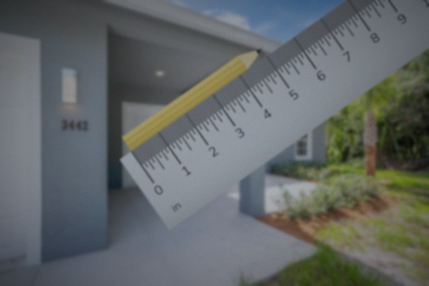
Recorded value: **5** in
